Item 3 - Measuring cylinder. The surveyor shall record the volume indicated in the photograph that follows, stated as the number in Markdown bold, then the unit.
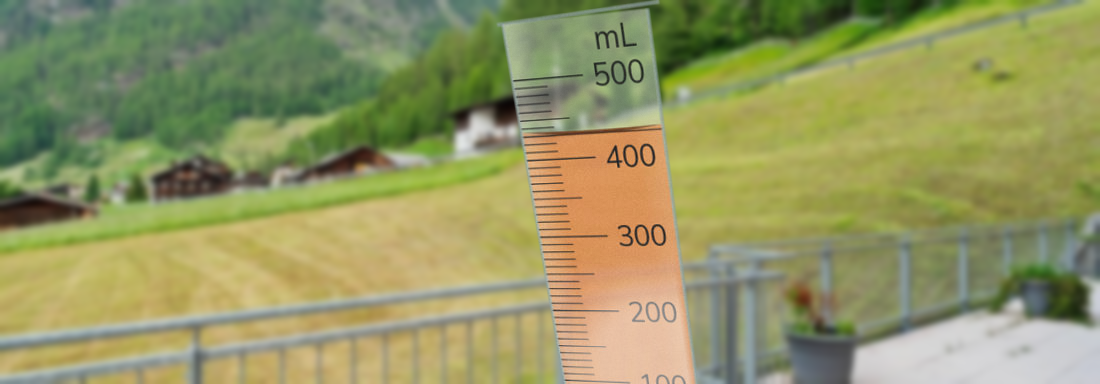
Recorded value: **430** mL
